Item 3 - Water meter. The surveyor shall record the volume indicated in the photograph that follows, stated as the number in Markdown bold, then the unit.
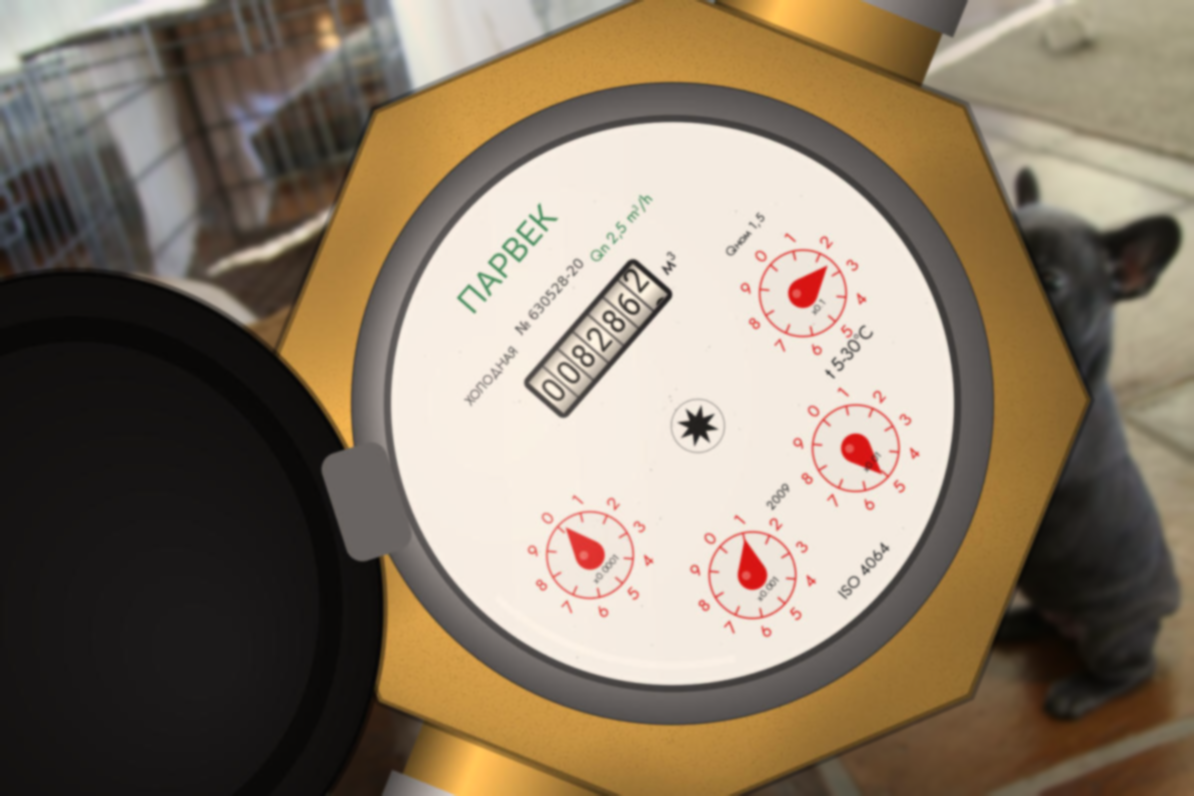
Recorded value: **82862.2510** m³
